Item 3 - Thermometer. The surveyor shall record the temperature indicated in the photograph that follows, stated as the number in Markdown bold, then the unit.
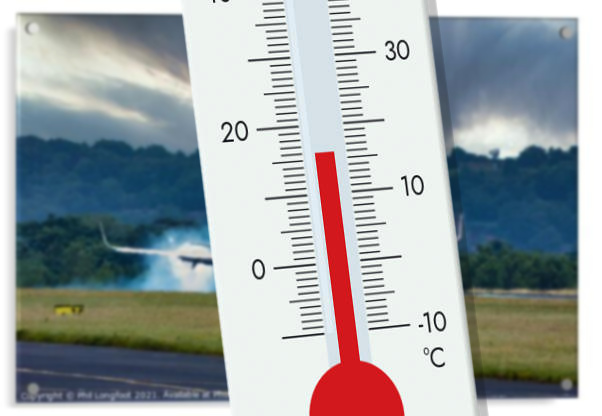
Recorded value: **16** °C
